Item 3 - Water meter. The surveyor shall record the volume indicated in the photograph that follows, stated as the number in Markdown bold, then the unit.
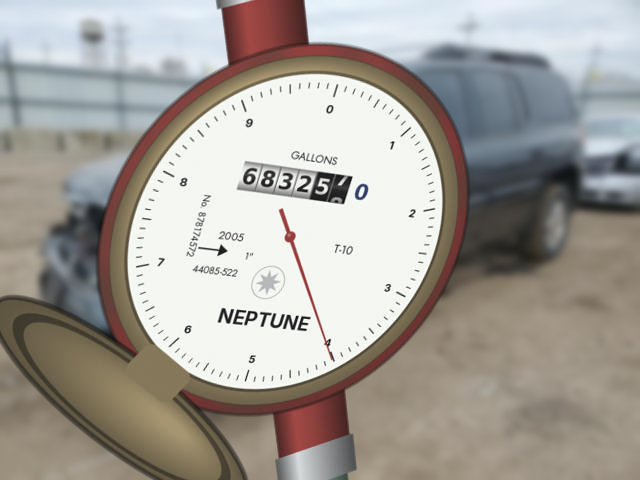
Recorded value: **6832574.0** gal
